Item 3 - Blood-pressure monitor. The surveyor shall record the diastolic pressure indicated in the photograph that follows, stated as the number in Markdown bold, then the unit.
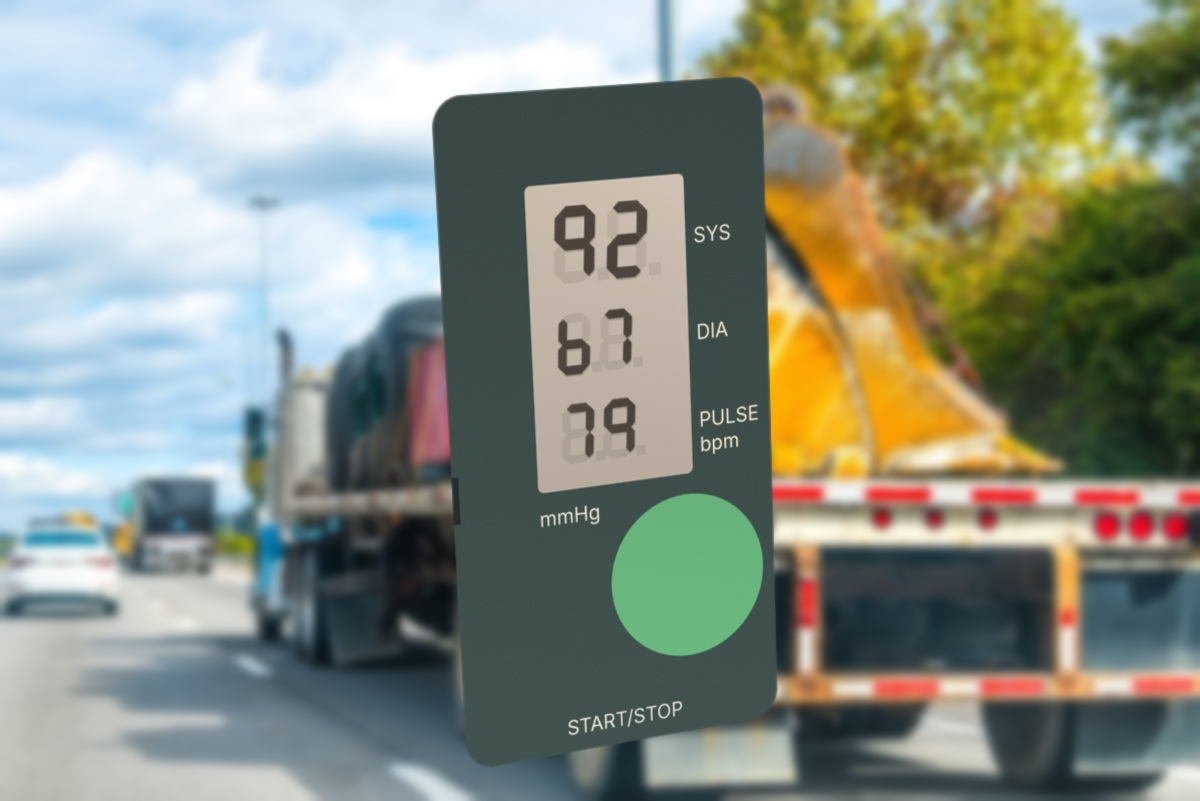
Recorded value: **67** mmHg
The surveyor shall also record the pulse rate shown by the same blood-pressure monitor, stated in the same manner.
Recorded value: **79** bpm
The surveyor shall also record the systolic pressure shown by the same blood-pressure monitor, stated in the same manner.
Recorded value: **92** mmHg
